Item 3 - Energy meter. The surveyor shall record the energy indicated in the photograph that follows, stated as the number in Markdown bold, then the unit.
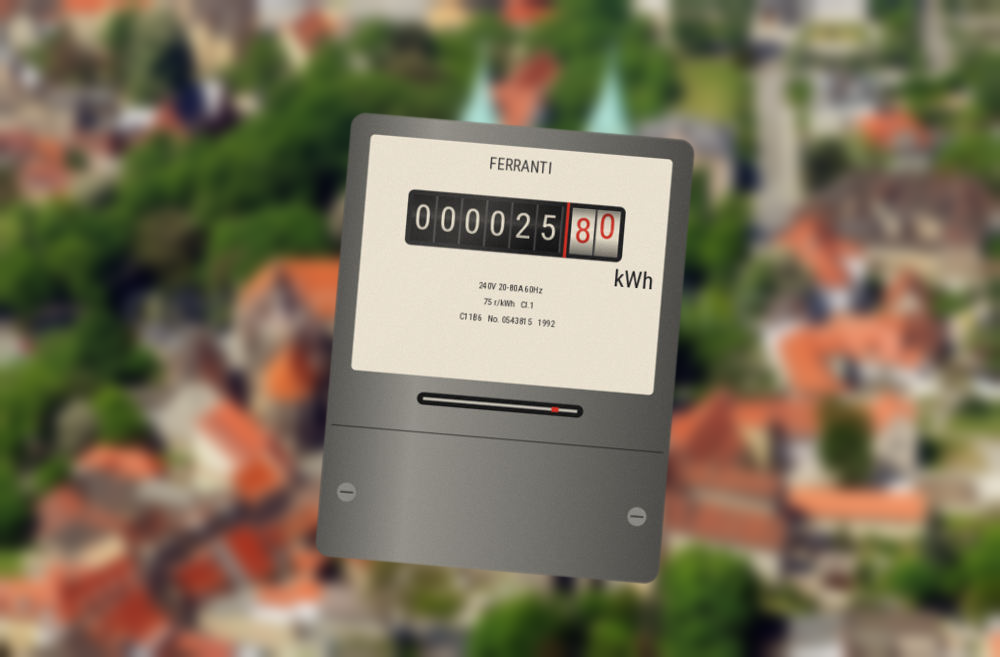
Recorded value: **25.80** kWh
